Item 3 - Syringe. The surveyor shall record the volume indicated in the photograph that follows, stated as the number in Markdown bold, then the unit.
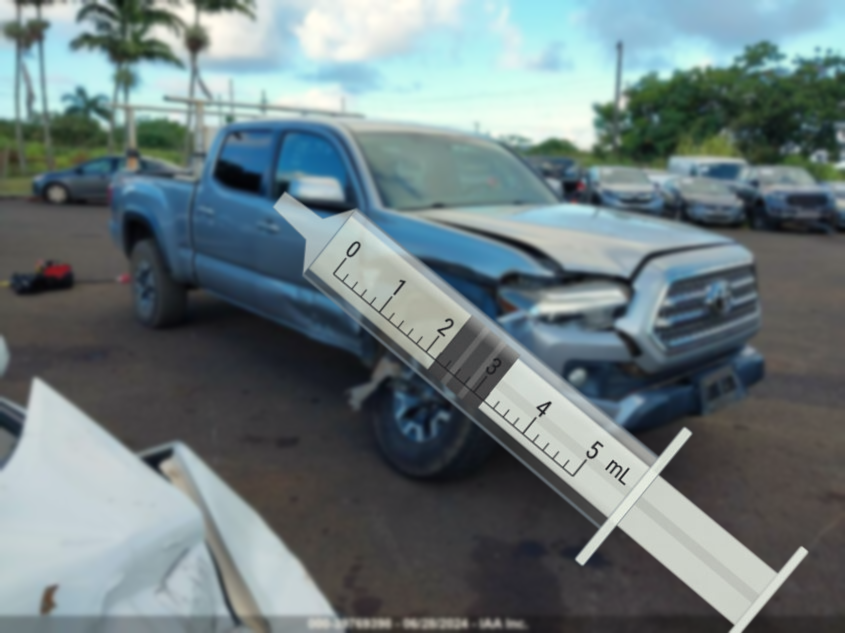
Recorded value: **2.2** mL
